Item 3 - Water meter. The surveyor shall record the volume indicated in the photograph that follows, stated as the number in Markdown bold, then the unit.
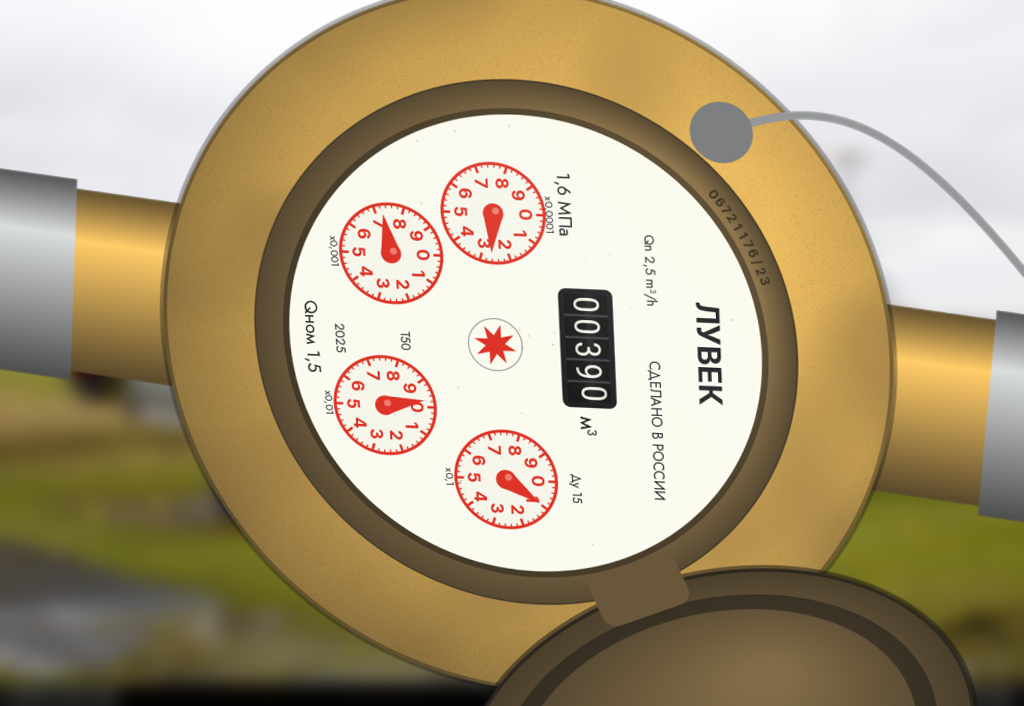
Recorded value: **390.0972** m³
